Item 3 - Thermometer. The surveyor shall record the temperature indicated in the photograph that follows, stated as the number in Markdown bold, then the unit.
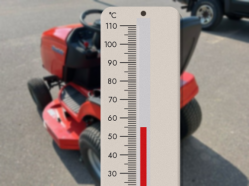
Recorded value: **55** °C
